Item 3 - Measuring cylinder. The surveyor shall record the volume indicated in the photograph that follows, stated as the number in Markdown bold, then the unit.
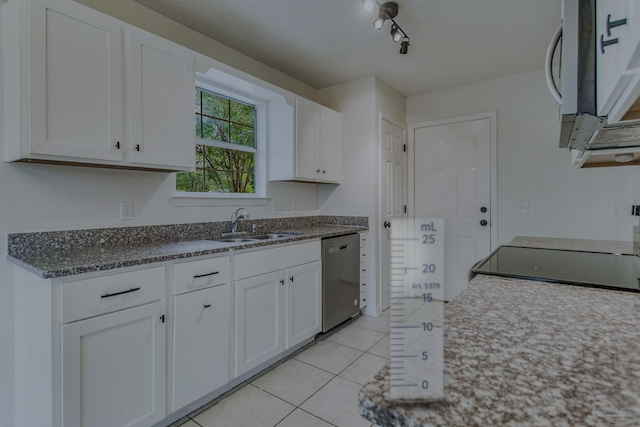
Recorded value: **10** mL
